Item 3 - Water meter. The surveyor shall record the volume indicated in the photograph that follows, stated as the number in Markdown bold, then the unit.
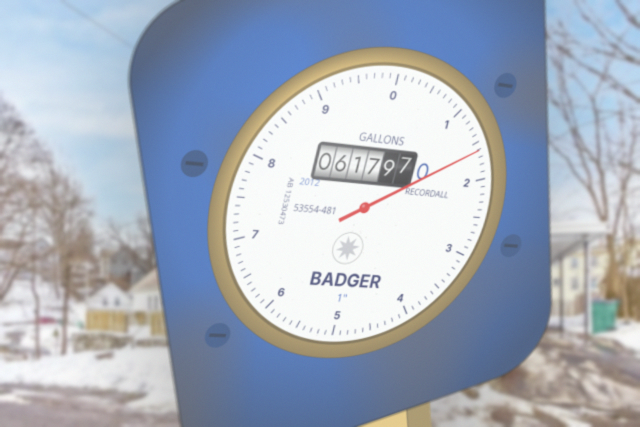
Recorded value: **617971.6** gal
